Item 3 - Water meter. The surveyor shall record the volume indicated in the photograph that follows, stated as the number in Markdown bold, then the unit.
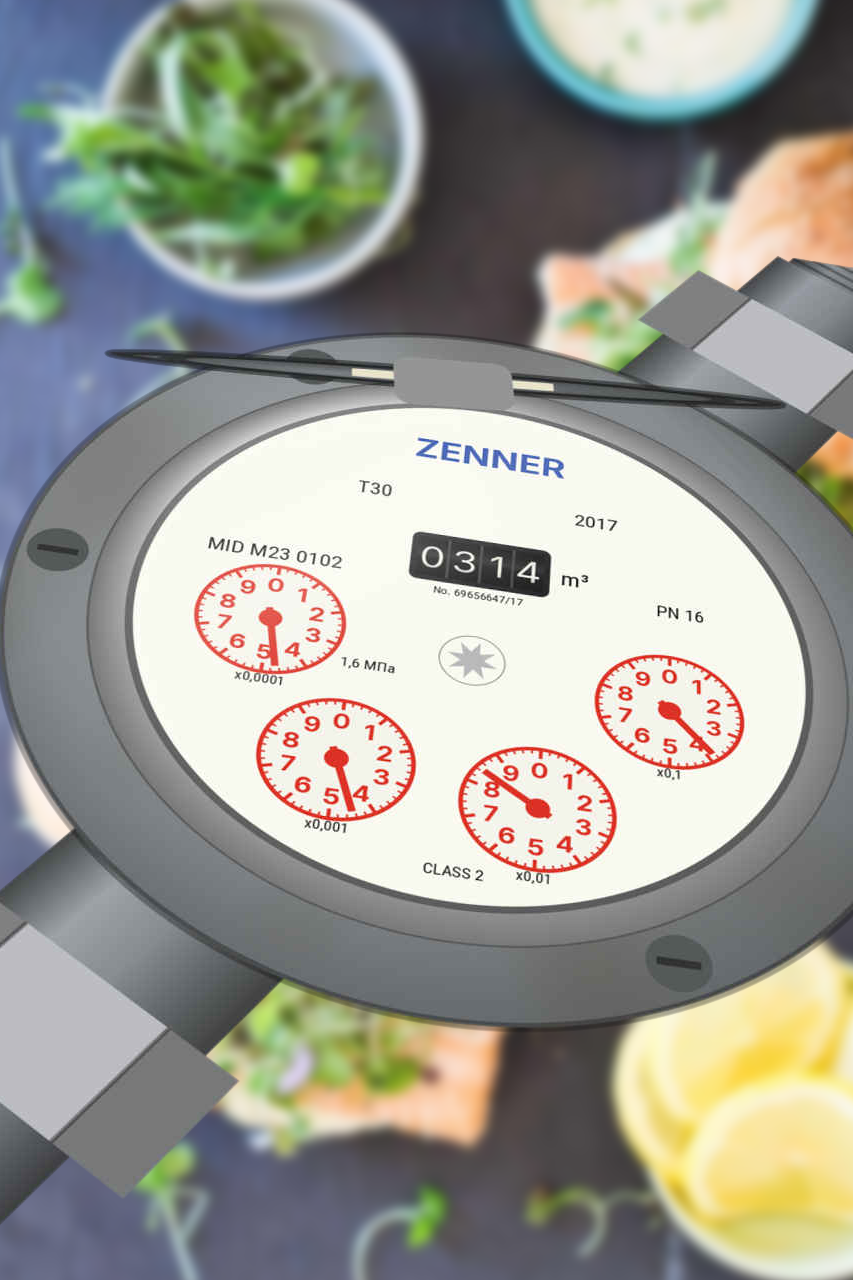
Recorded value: **314.3844** m³
